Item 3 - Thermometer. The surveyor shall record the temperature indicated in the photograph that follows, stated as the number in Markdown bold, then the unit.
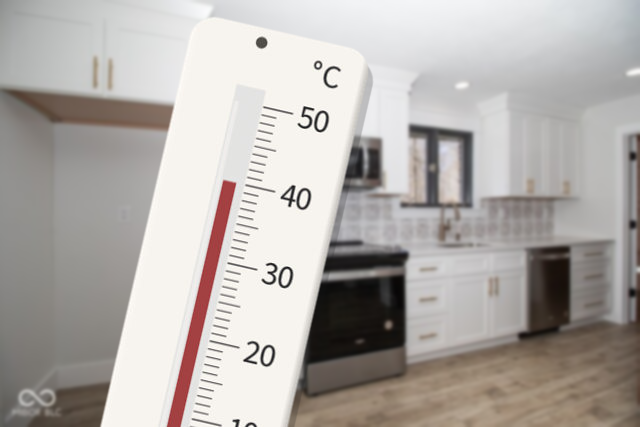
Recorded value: **40** °C
